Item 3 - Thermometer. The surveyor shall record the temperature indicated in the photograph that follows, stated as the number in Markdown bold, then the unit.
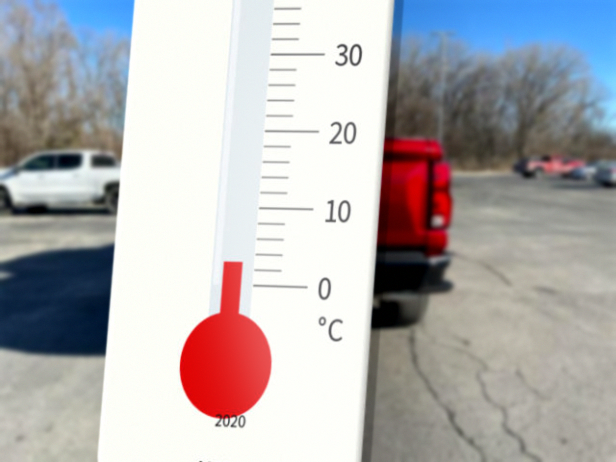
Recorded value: **3** °C
